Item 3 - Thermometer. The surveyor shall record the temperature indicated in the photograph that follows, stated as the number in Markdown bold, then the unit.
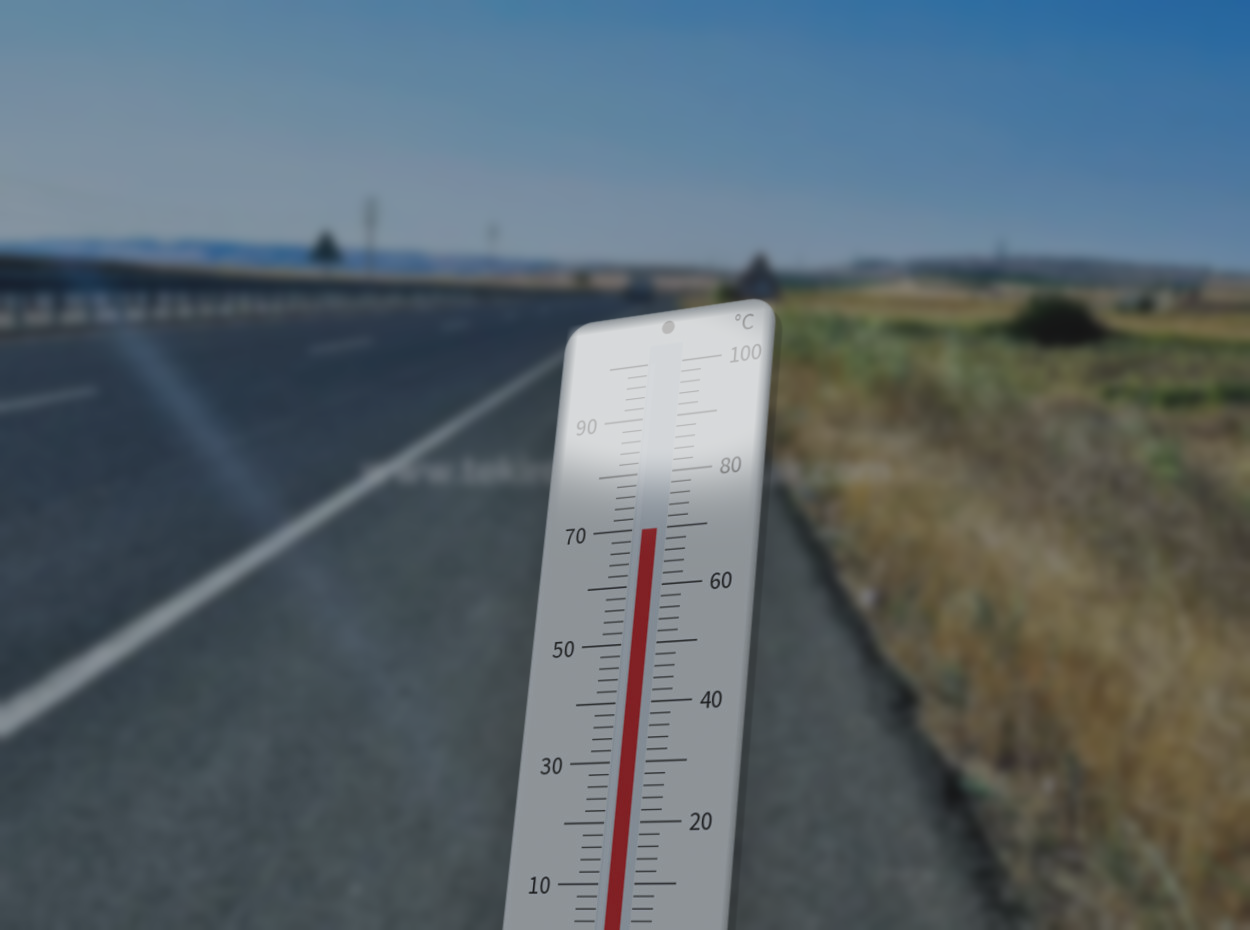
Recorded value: **70** °C
